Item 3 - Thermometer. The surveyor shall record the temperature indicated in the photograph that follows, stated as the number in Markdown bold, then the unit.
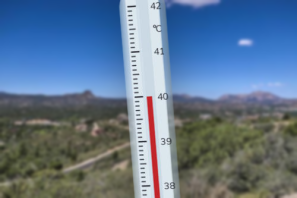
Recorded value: **40** °C
